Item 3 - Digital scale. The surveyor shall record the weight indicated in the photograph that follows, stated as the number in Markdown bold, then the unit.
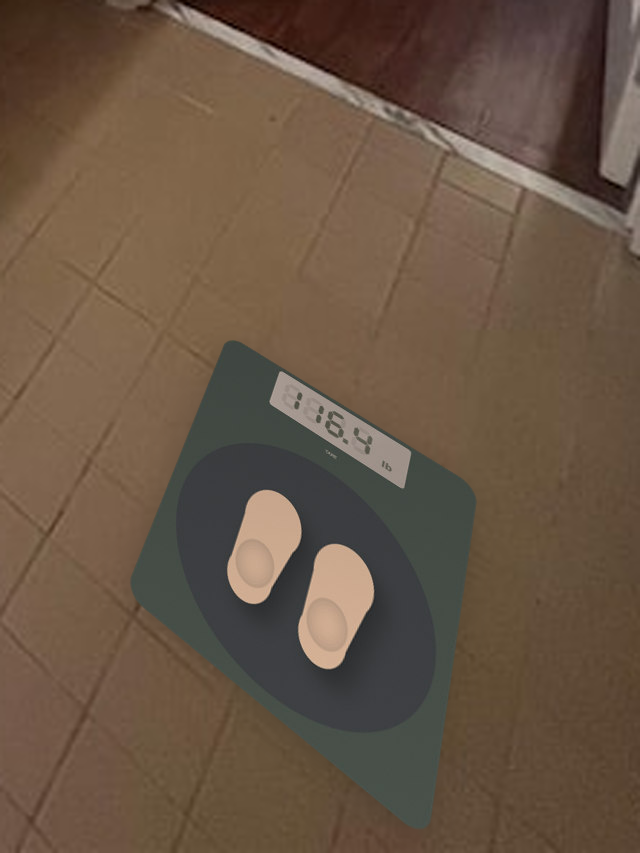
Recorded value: **116.4** lb
